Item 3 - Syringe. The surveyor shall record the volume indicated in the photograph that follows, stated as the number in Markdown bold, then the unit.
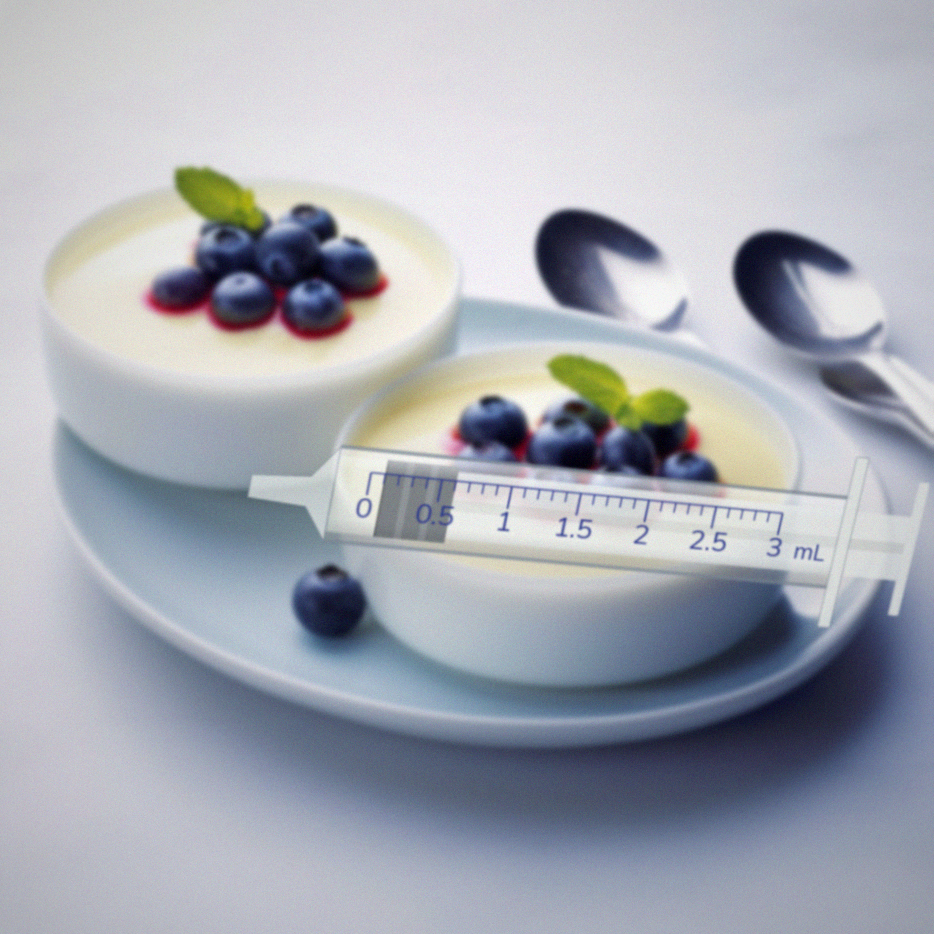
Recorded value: **0.1** mL
